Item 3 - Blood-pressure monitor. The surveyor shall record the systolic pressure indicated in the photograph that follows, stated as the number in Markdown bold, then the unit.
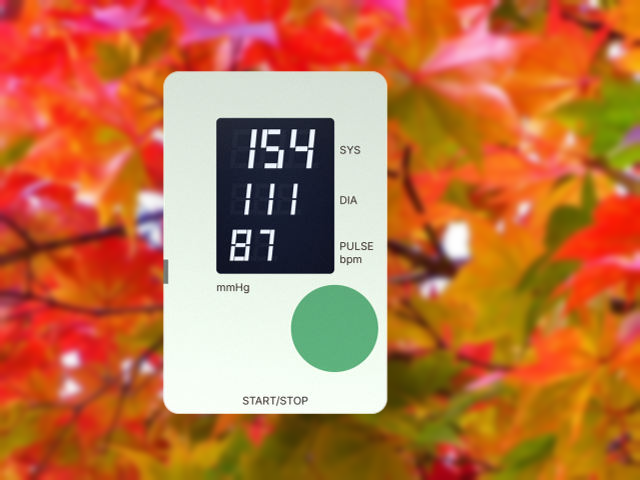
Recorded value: **154** mmHg
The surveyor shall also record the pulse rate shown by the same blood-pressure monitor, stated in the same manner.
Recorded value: **87** bpm
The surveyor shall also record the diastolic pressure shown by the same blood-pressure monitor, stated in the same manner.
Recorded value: **111** mmHg
